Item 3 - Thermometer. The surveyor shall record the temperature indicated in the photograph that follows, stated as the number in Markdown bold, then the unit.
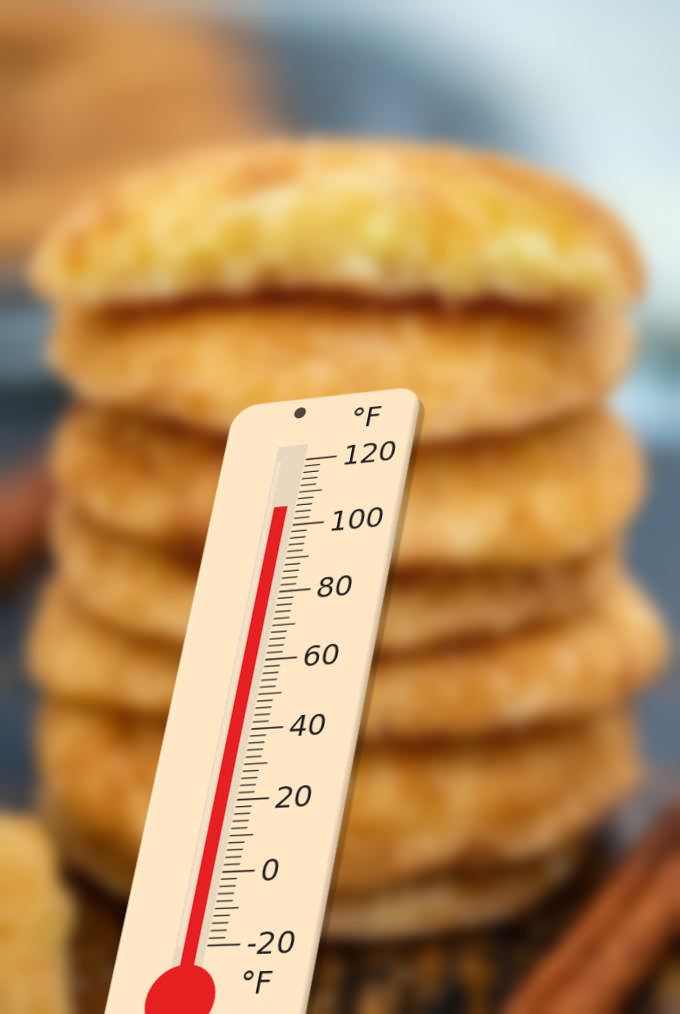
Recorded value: **106** °F
